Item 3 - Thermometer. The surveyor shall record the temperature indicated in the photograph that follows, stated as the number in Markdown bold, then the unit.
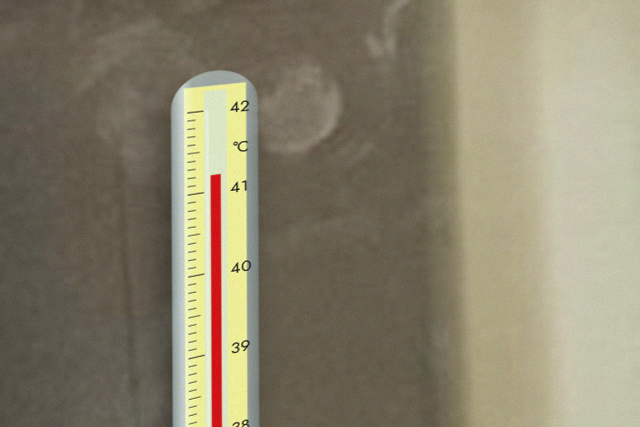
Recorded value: **41.2** °C
